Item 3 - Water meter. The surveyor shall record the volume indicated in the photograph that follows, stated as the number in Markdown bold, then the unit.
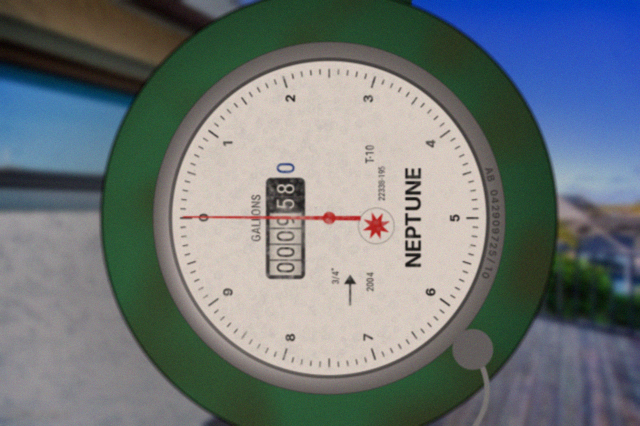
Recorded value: **9580.0** gal
